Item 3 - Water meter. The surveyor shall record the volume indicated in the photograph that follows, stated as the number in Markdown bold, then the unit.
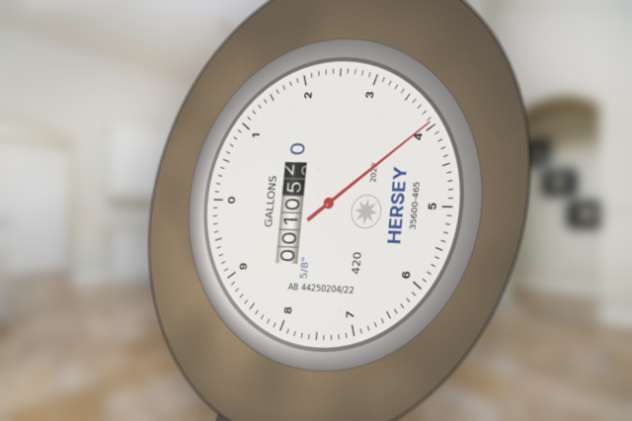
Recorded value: **10523.9** gal
